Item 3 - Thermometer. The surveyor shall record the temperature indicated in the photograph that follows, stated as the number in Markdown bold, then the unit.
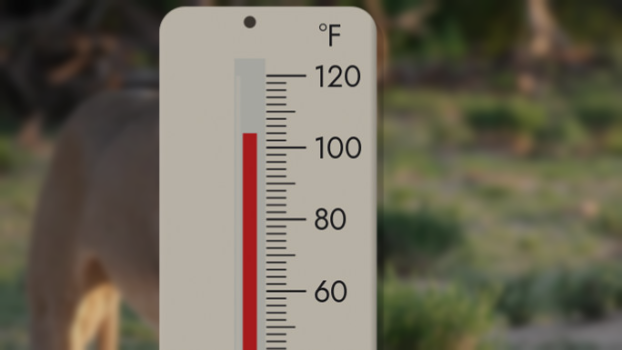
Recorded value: **104** °F
